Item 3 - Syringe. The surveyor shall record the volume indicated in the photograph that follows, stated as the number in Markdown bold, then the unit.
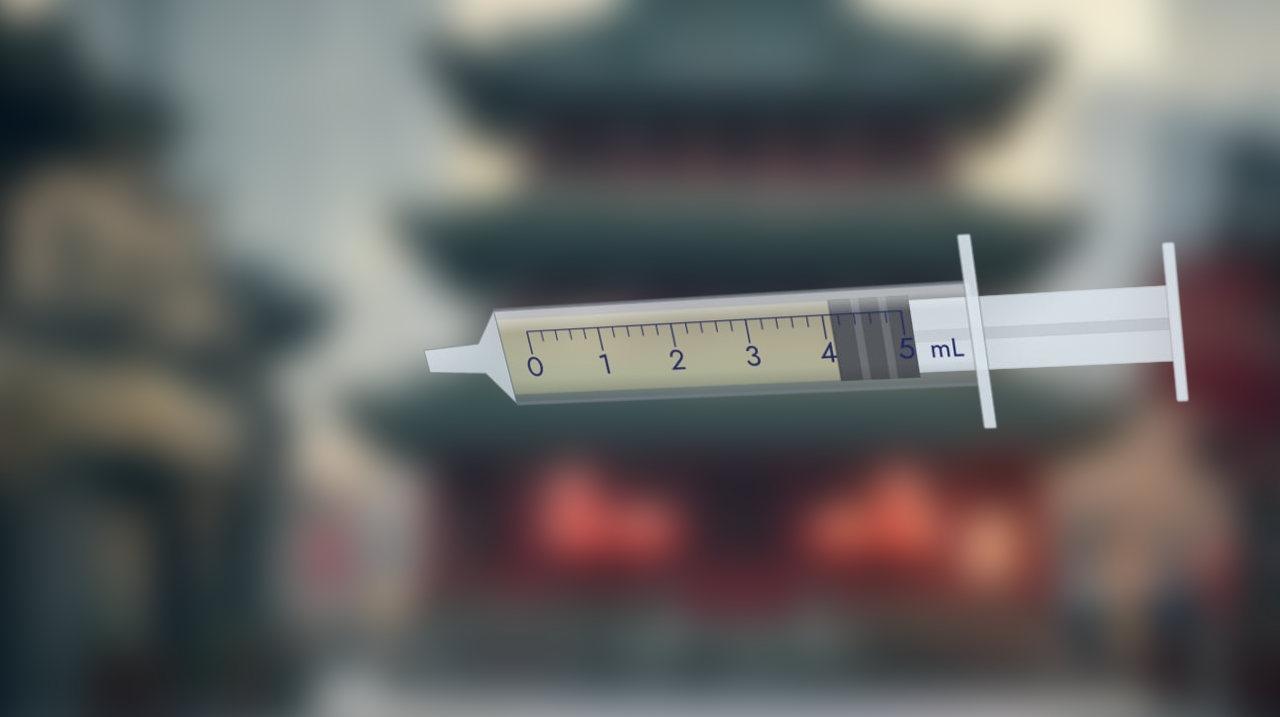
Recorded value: **4.1** mL
